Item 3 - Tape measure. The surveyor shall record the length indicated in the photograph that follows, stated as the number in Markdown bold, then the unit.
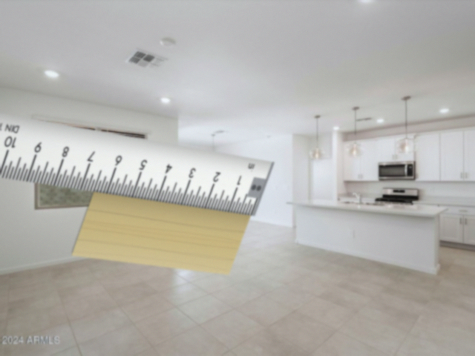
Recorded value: **6.5** in
